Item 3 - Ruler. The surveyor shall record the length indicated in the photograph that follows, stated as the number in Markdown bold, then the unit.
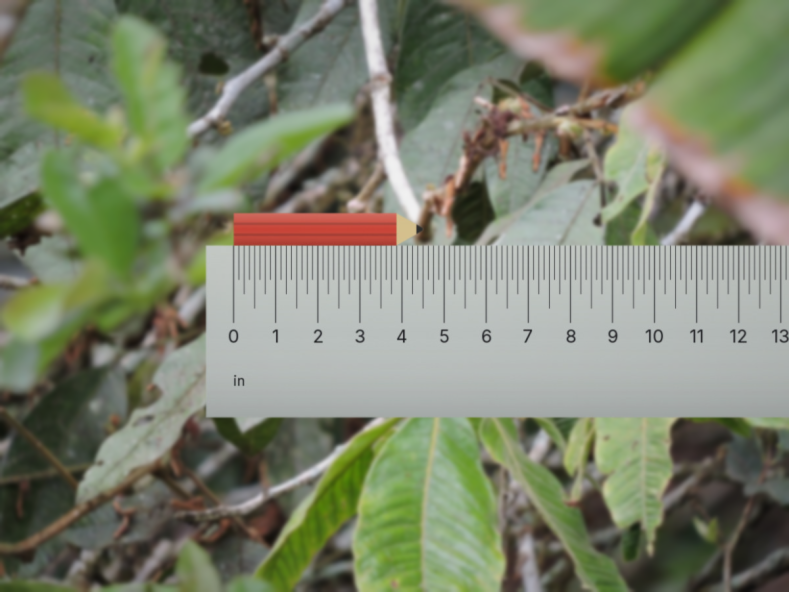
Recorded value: **4.5** in
